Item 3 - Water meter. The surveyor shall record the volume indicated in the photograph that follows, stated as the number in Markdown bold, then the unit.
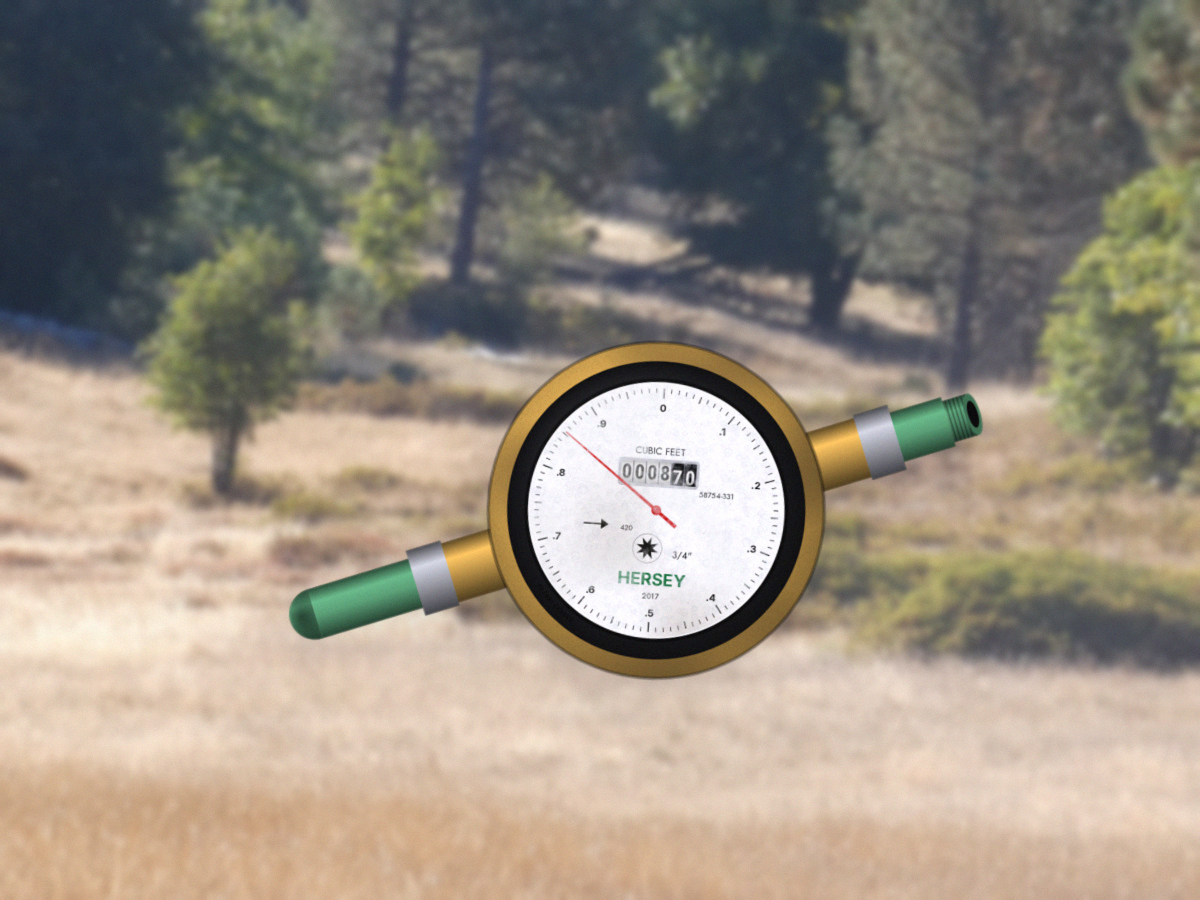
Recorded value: **869.85** ft³
